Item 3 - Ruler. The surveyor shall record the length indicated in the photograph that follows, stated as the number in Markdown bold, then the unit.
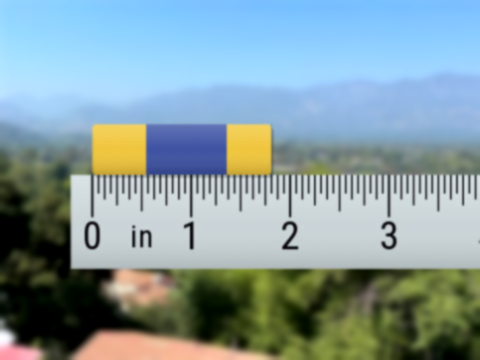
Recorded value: **1.8125** in
